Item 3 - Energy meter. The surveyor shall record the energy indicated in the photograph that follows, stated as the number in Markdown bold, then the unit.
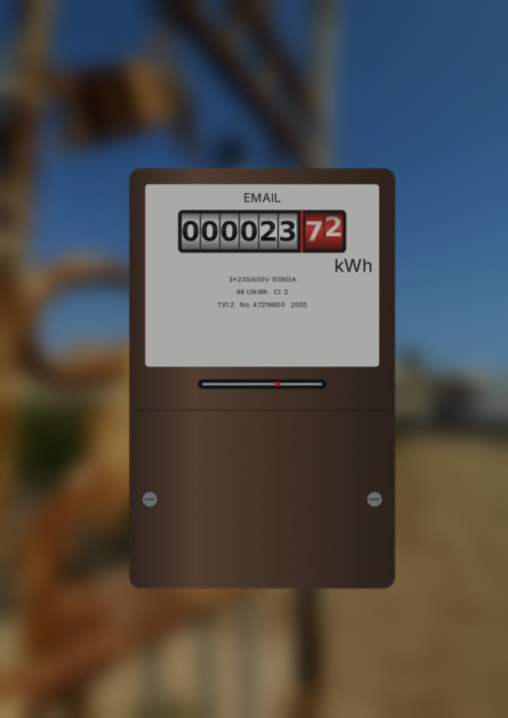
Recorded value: **23.72** kWh
